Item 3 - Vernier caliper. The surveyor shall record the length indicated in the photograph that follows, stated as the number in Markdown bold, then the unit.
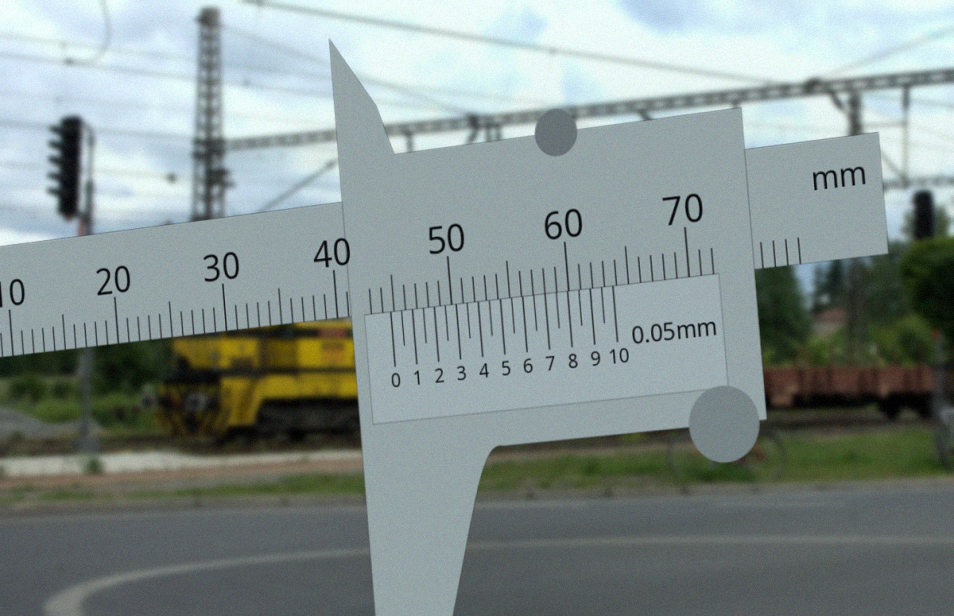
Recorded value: **44.7** mm
